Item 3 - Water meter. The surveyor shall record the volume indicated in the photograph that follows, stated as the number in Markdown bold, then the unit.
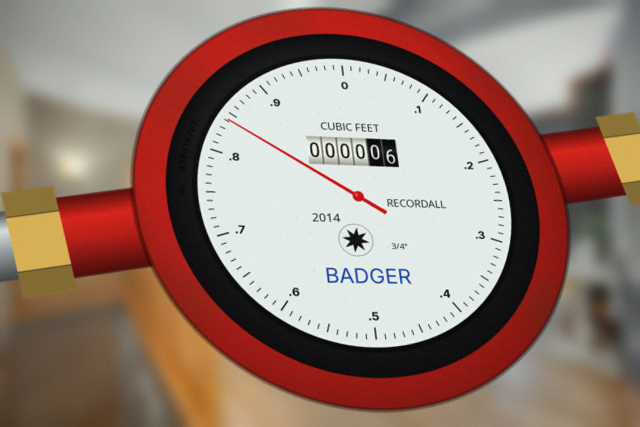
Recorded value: **5.84** ft³
